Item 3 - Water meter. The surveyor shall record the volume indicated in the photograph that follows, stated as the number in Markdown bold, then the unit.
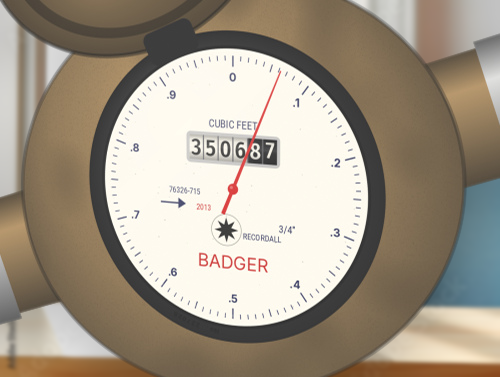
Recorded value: **350687.06** ft³
